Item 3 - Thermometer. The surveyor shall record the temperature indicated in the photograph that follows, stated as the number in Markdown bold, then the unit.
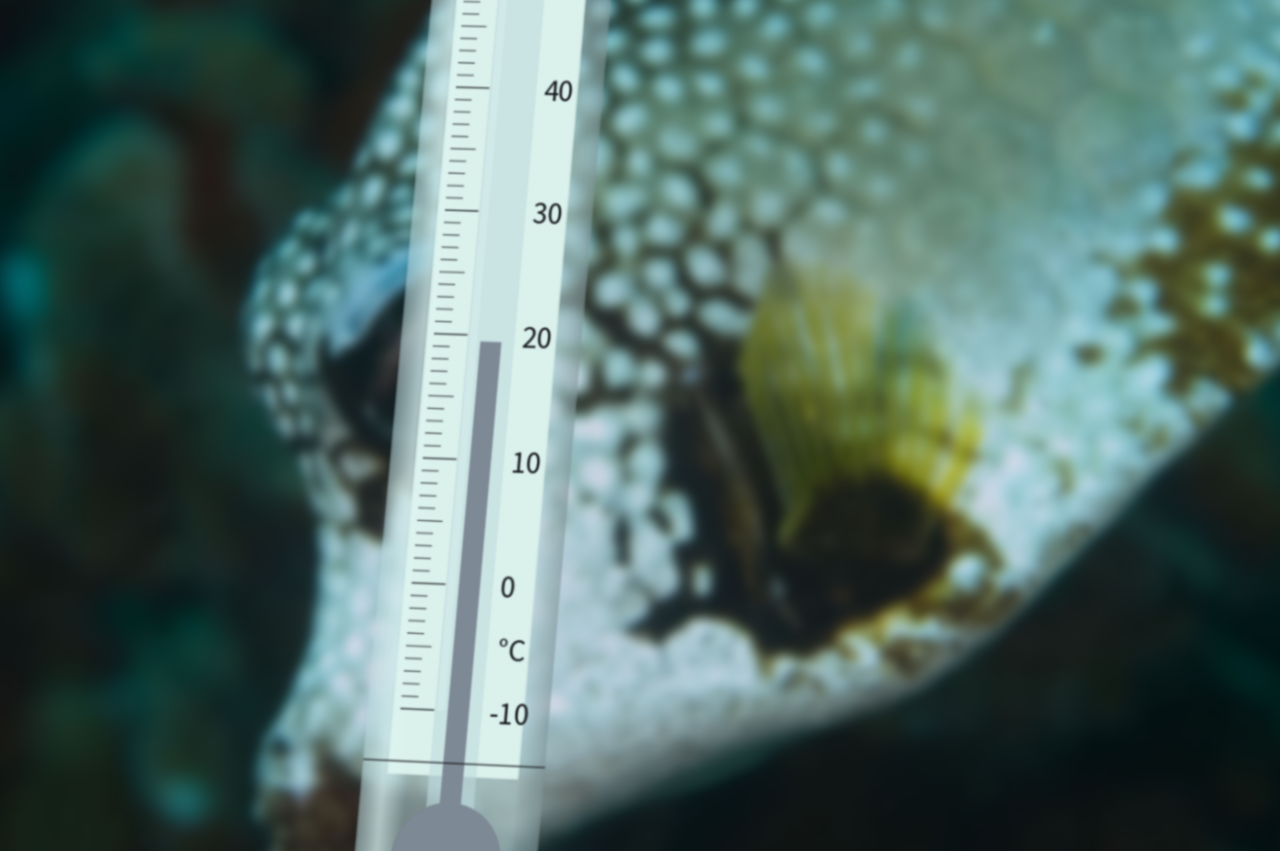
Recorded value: **19.5** °C
